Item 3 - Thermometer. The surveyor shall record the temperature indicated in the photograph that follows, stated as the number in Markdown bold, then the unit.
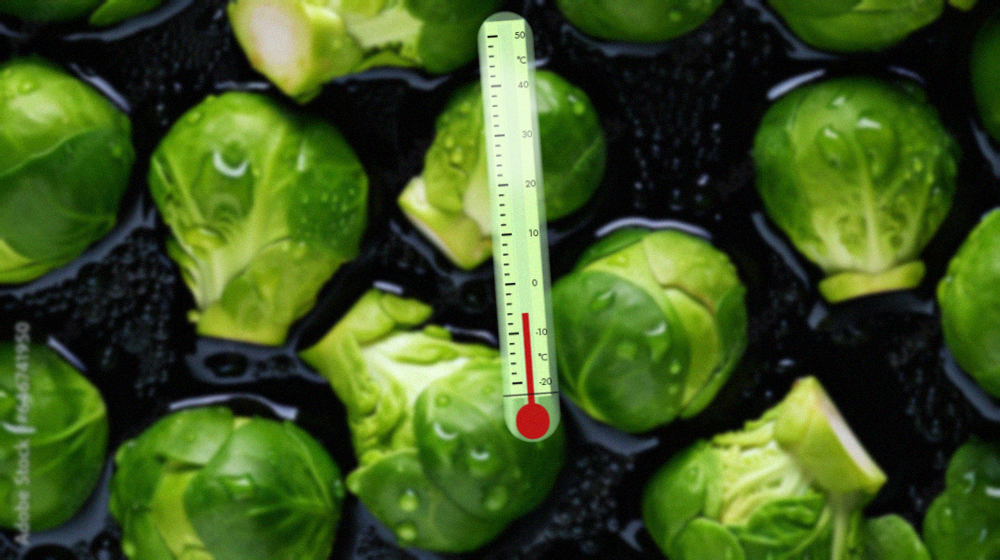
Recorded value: **-6** °C
